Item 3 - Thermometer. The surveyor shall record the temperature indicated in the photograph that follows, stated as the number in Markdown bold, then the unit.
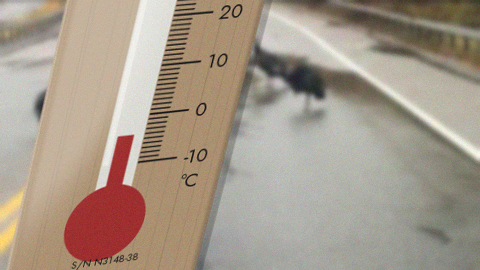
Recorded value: **-4** °C
